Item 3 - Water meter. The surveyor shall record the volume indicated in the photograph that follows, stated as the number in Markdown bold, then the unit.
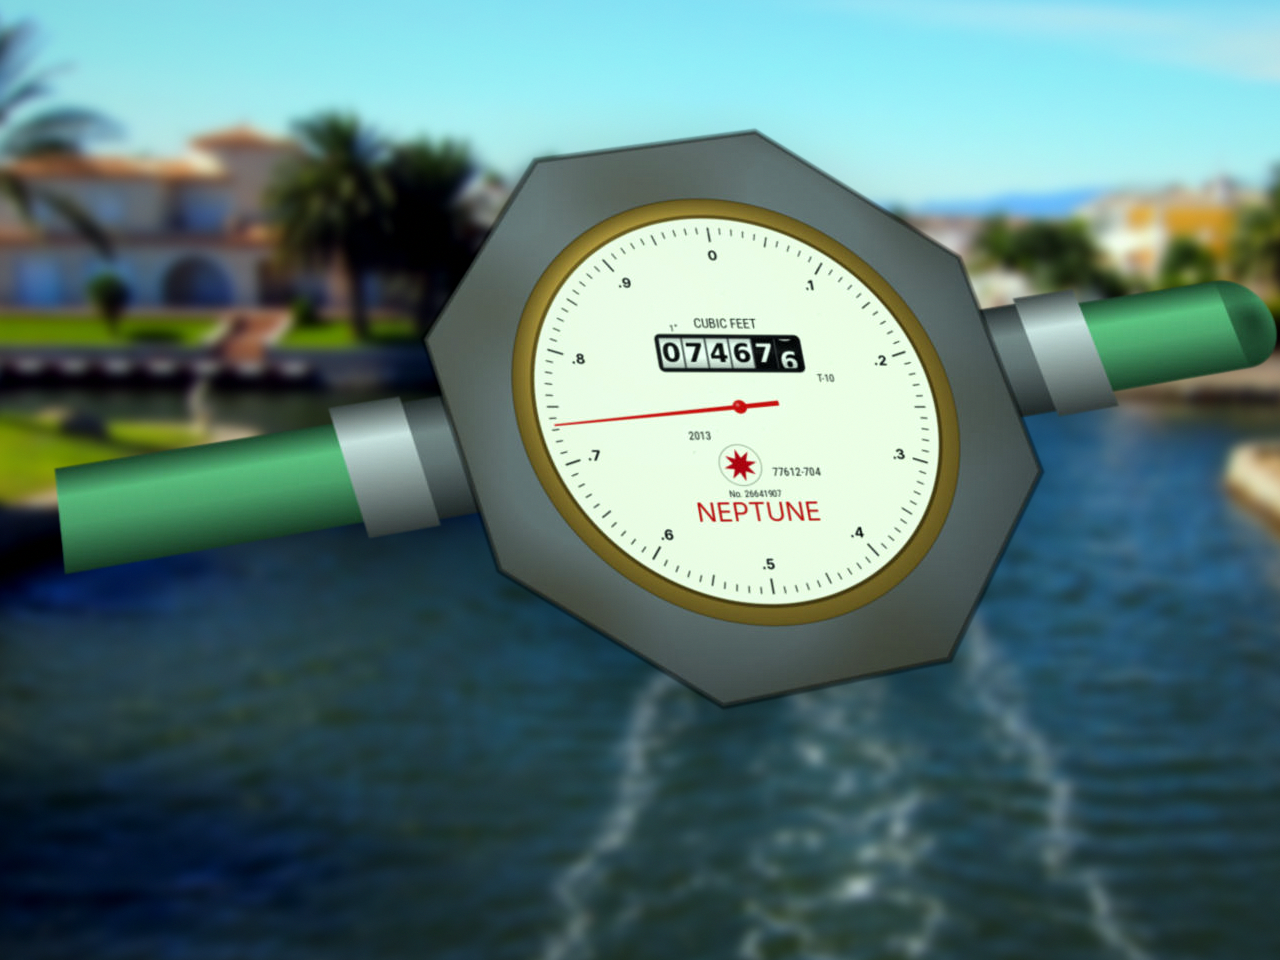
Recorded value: **74675.73** ft³
